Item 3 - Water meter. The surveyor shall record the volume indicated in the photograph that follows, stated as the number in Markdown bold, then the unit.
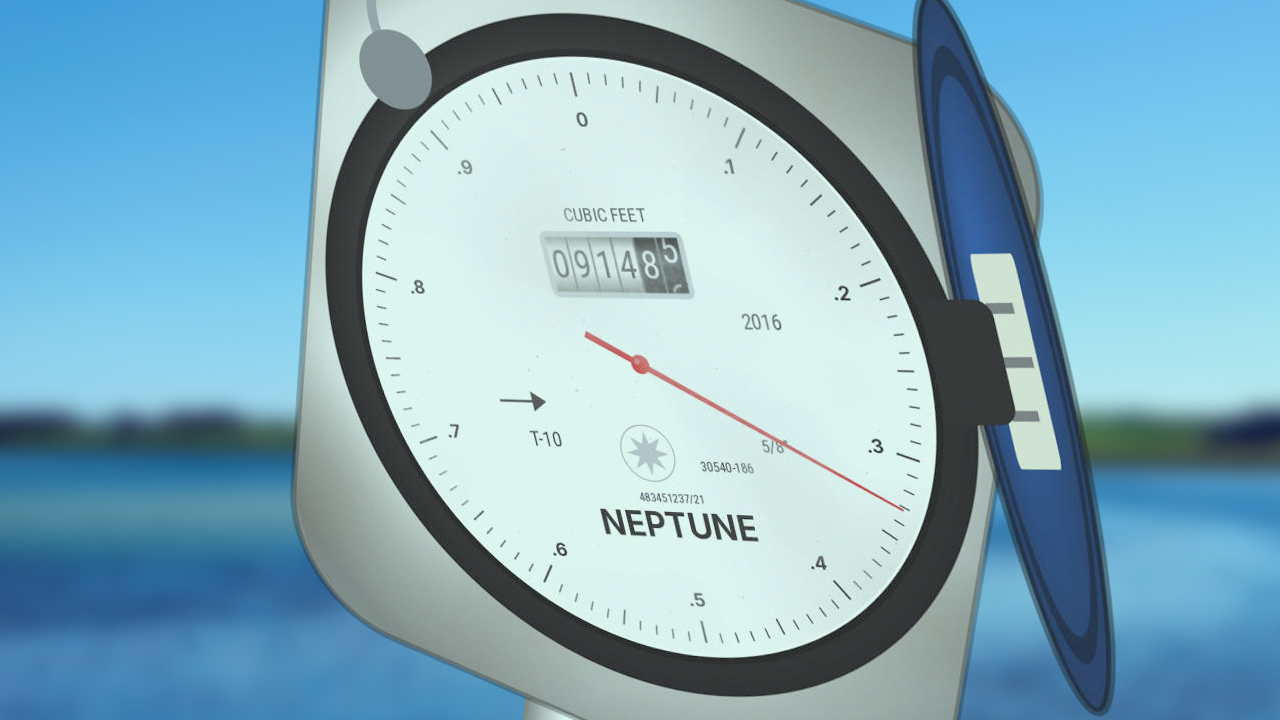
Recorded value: **91485.33** ft³
